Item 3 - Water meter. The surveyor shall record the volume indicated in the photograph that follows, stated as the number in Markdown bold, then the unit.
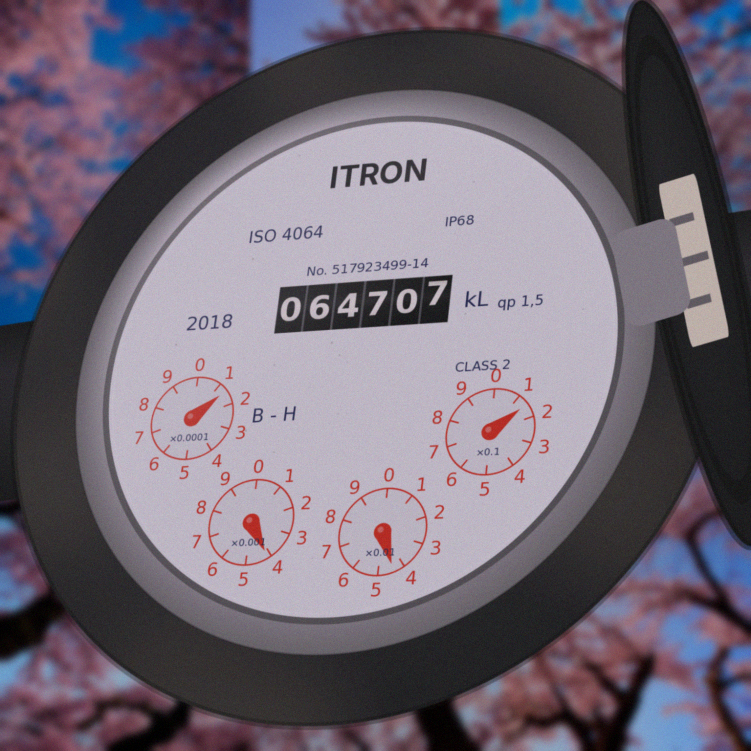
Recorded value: **64707.1441** kL
